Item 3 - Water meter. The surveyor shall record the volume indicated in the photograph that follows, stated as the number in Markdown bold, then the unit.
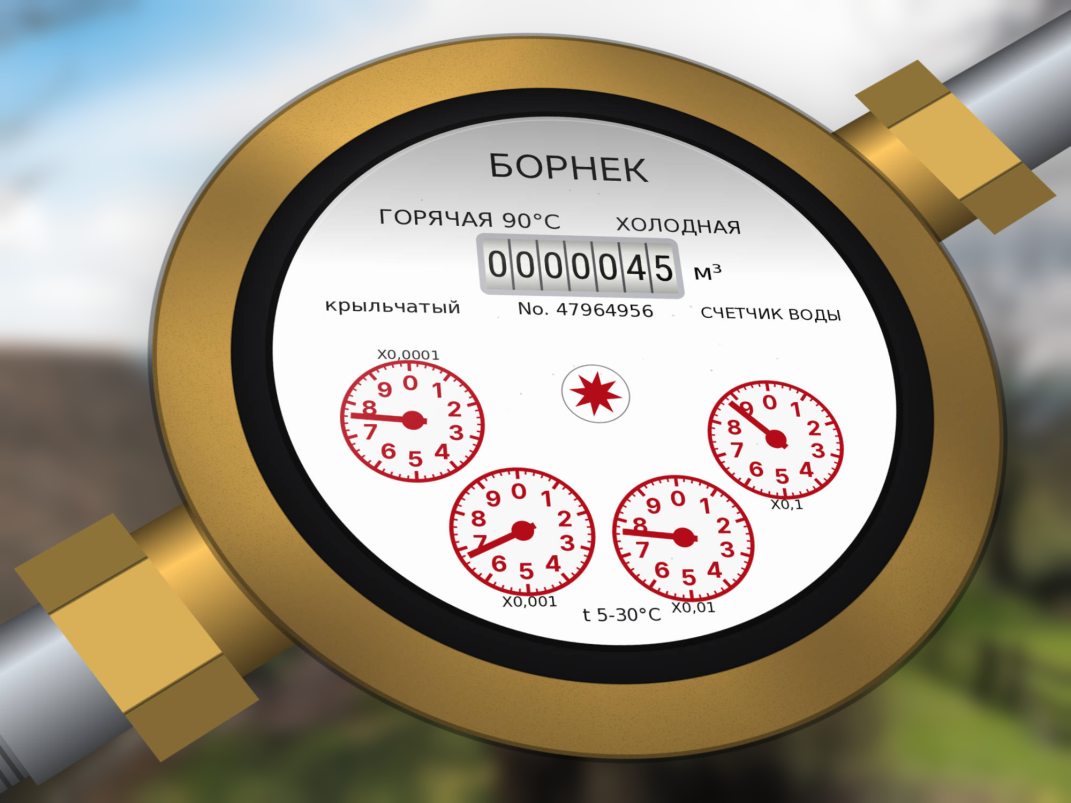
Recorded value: **45.8767** m³
